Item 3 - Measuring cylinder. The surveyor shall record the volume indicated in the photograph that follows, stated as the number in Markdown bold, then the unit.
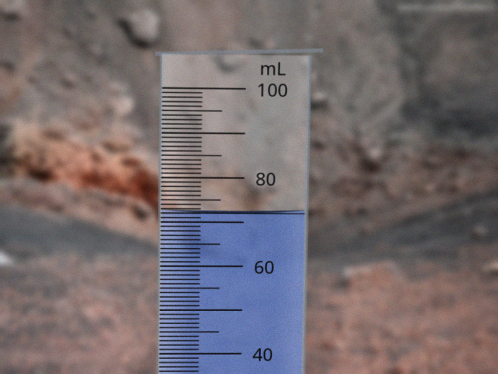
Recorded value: **72** mL
